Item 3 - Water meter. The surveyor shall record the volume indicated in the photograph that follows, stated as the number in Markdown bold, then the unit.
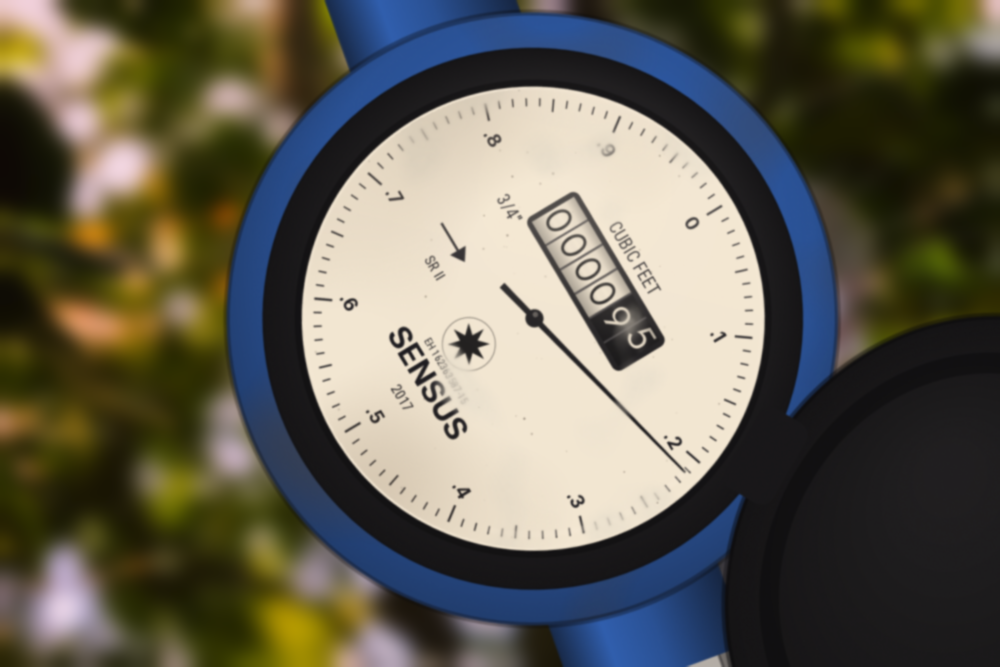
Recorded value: **95.21** ft³
